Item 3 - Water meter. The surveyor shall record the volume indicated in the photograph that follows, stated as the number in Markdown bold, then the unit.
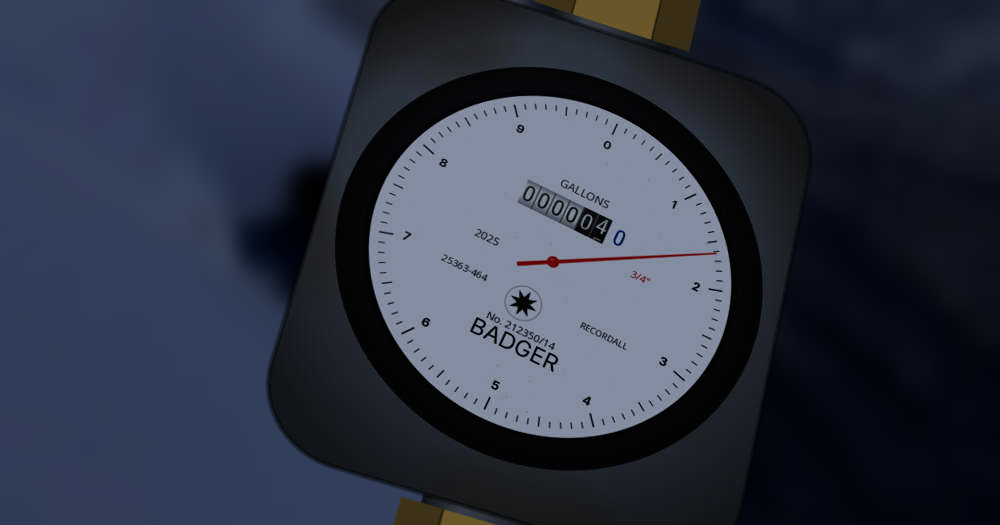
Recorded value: **41.6** gal
